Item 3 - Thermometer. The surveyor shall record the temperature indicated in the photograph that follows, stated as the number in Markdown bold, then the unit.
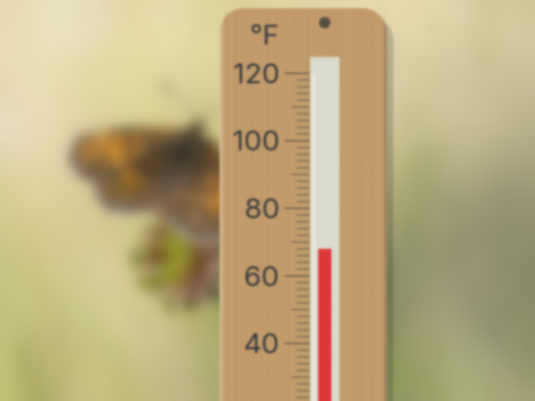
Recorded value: **68** °F
